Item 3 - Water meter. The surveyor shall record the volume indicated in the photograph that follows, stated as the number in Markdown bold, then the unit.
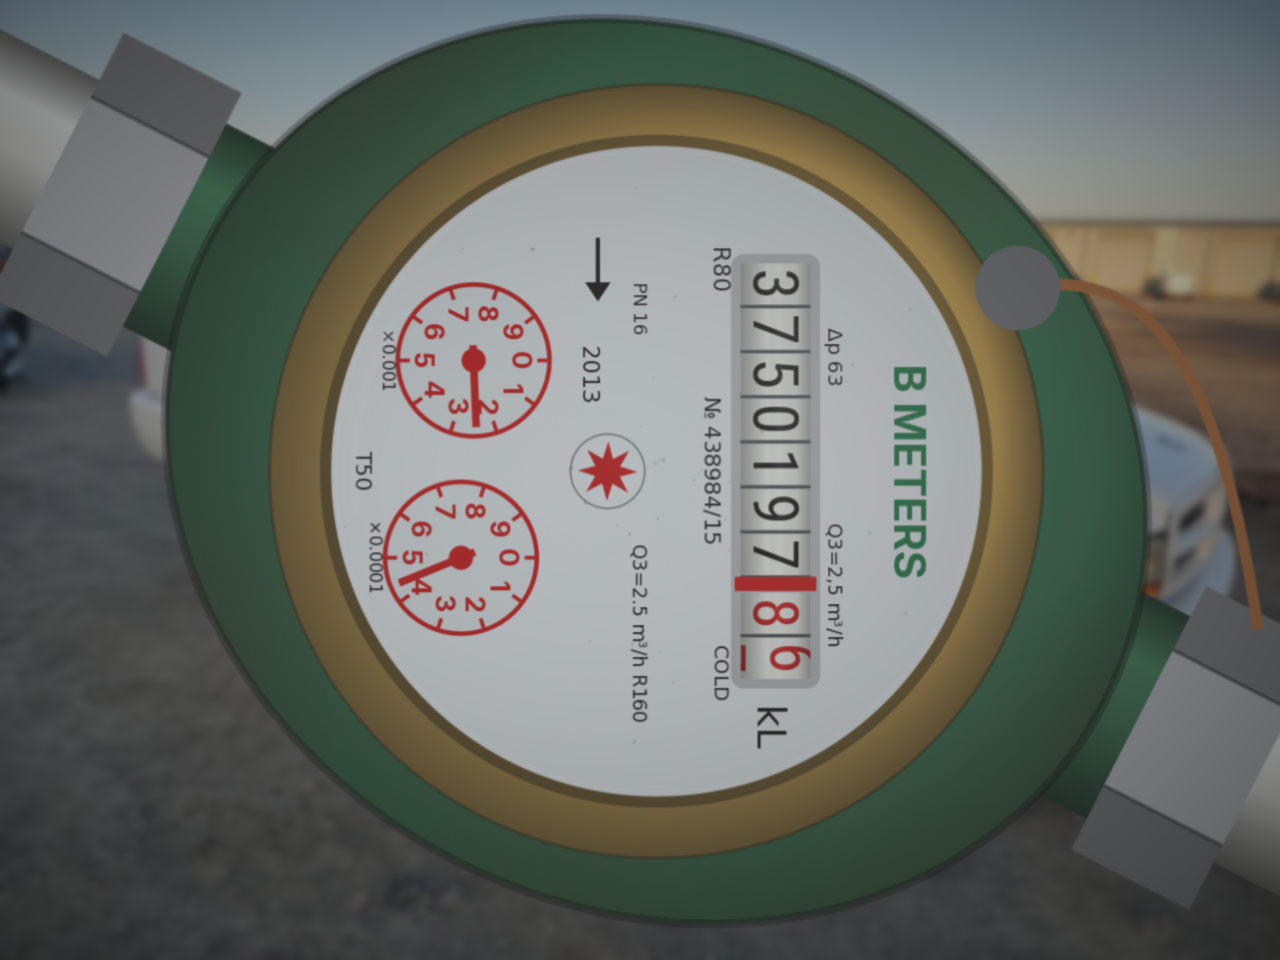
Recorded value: **3750197.8624** kL
